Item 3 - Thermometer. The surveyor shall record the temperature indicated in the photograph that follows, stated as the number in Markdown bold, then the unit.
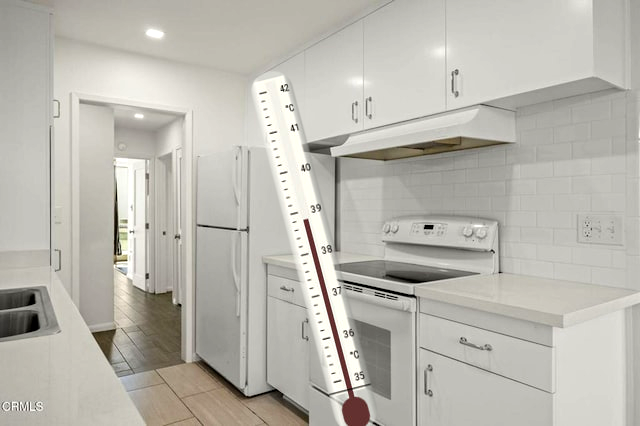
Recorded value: **38.8** °C
